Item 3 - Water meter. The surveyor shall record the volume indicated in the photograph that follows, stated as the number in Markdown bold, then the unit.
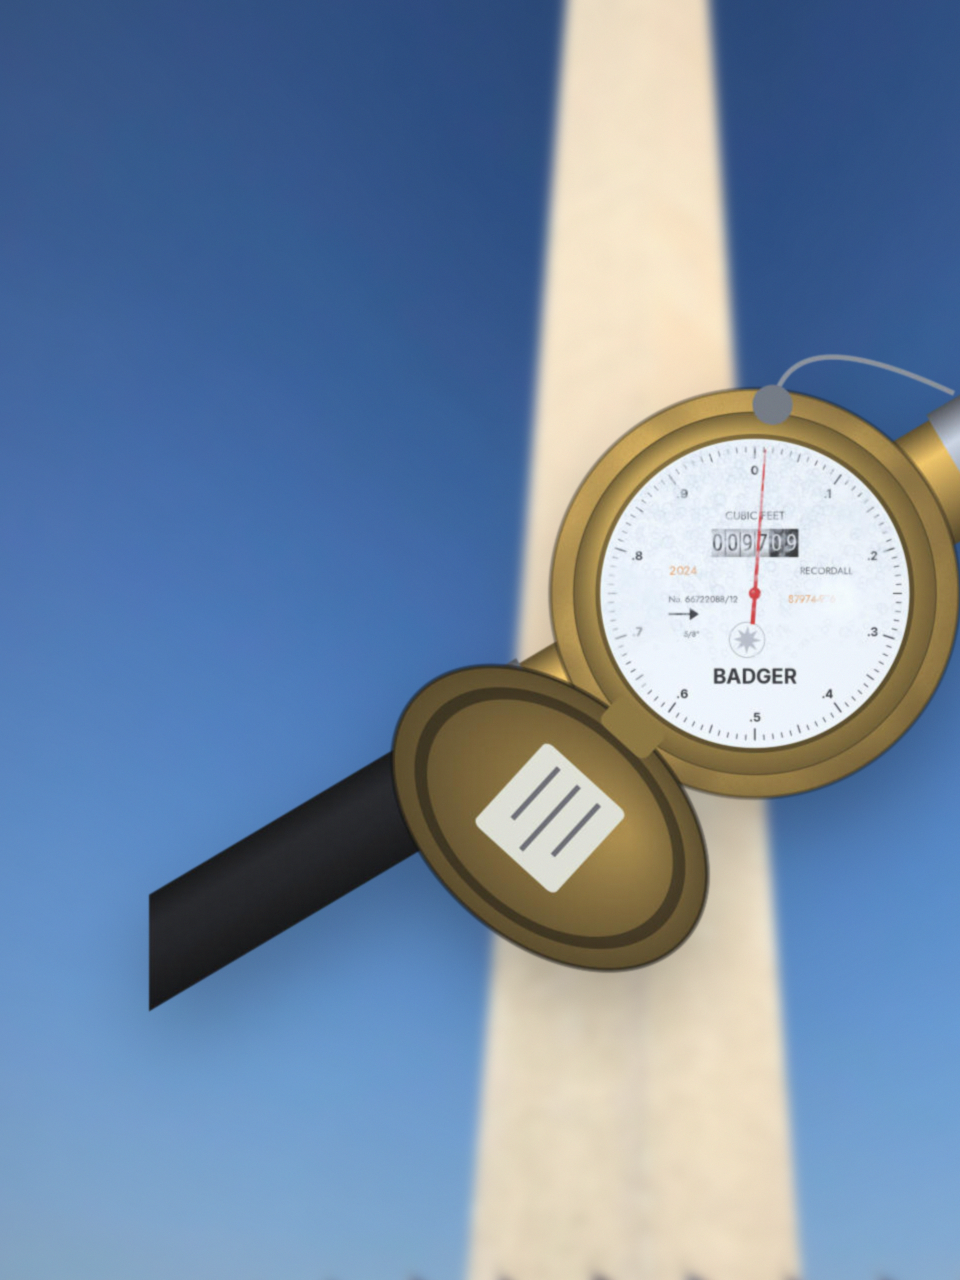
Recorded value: **9709.01** ft³
